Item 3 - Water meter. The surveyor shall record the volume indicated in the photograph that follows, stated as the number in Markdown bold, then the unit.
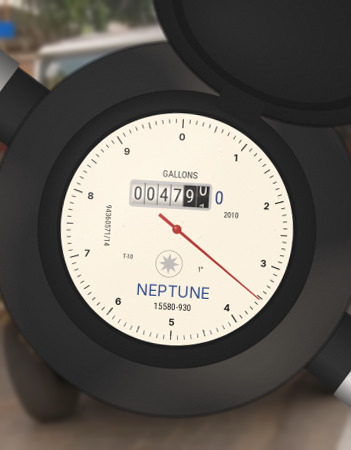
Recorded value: **47903.5** gal
